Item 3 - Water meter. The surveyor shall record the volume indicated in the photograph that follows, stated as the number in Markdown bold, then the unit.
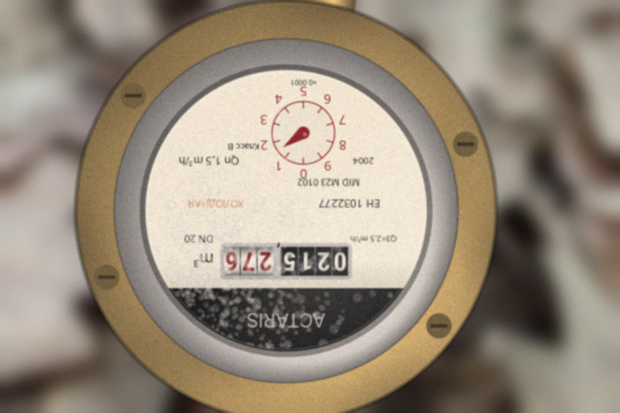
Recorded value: **215.2761** m³
